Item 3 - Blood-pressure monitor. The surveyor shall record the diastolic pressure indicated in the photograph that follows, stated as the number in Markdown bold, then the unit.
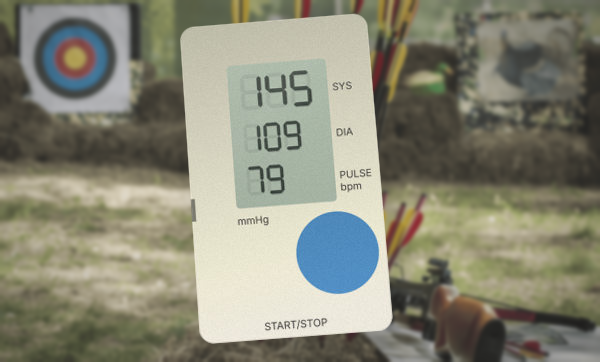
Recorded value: **109** mmHg
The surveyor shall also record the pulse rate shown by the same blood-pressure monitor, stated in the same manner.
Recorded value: **79** bpm
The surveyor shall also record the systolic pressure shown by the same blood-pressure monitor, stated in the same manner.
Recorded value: **145** mmHg
